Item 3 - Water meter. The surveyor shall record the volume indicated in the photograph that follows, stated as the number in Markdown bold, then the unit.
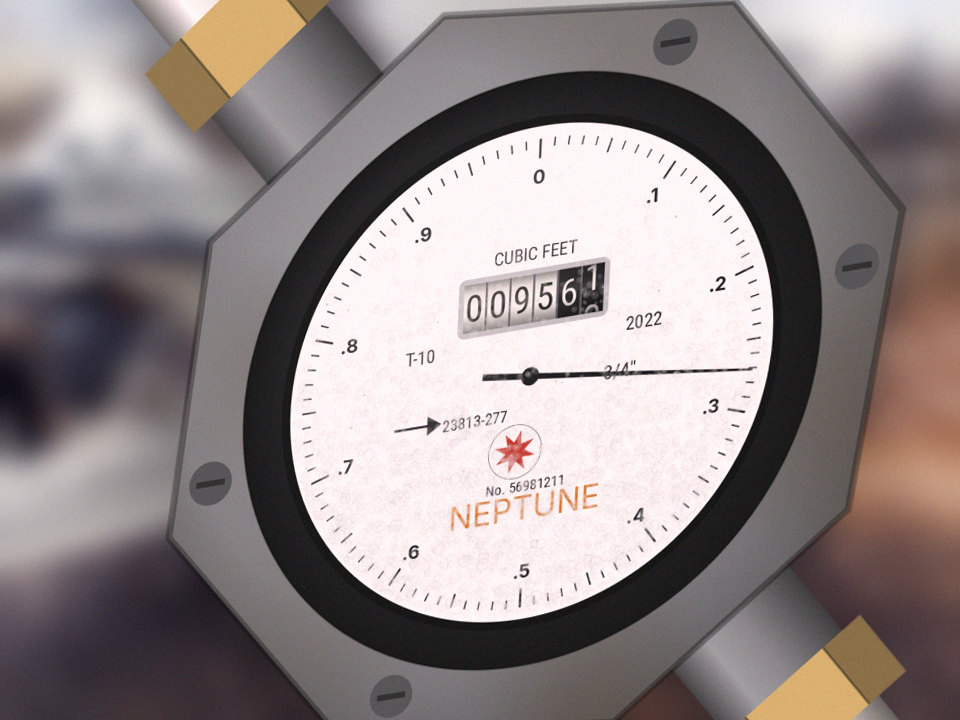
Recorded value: **9561.27** ft³
